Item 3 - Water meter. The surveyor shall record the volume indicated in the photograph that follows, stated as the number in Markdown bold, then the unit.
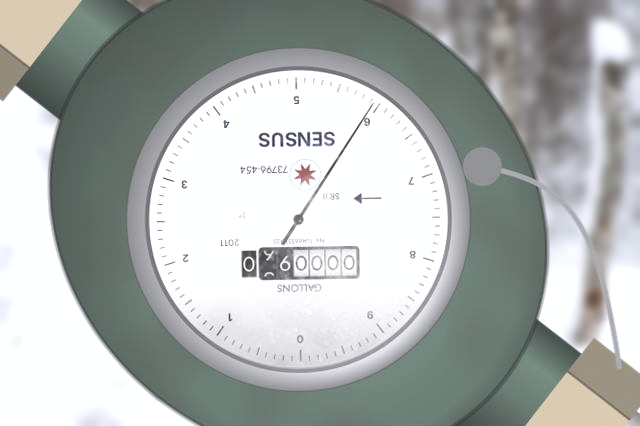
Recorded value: **955.9** gal
